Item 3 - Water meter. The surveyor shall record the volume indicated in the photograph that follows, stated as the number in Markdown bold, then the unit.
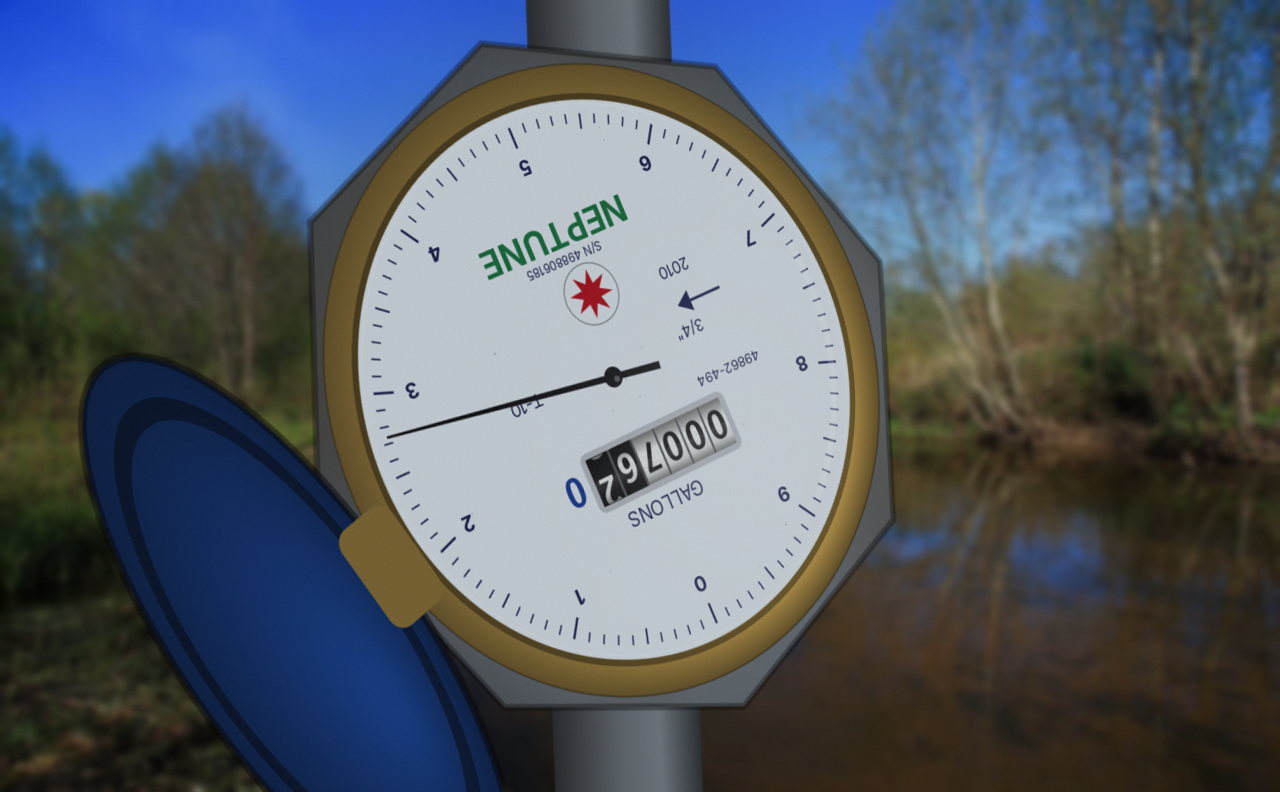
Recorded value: **7622.7** gal
